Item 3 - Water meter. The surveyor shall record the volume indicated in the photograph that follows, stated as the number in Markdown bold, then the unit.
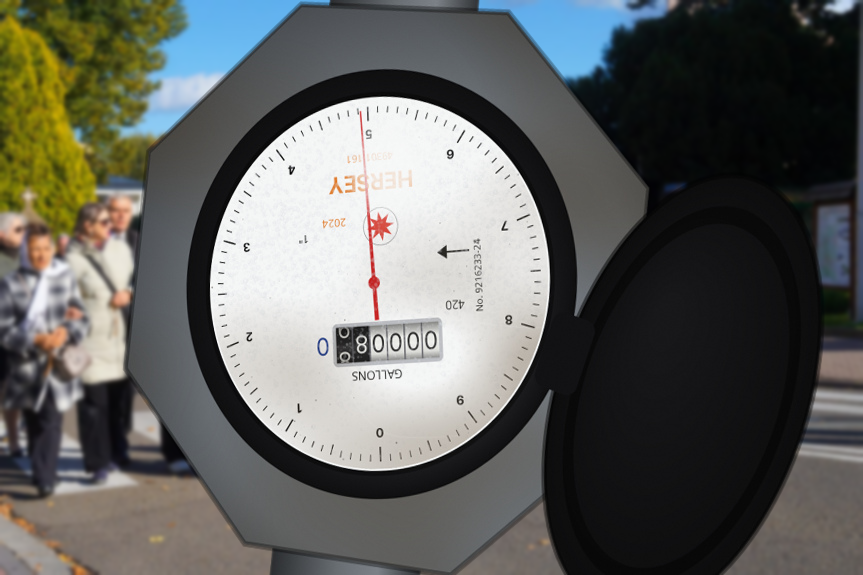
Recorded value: **884.9** gal
